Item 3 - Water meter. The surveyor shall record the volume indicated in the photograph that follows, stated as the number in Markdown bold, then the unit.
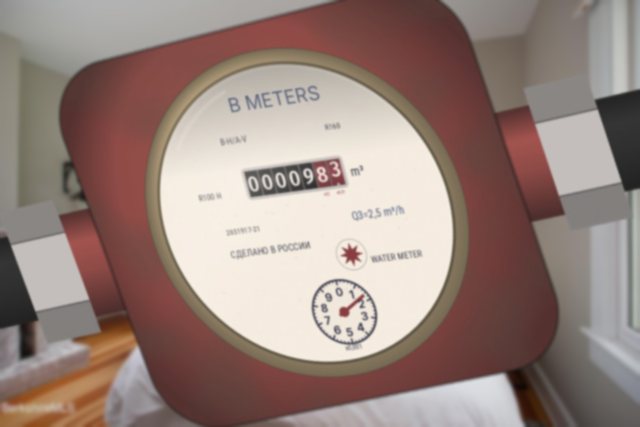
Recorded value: **9.831** m³
